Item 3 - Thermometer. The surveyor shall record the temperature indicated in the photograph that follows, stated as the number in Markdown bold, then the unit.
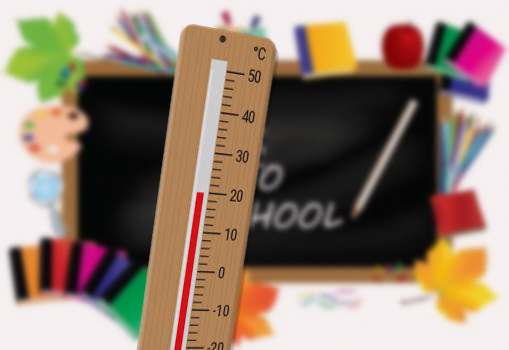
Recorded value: **20** °C
